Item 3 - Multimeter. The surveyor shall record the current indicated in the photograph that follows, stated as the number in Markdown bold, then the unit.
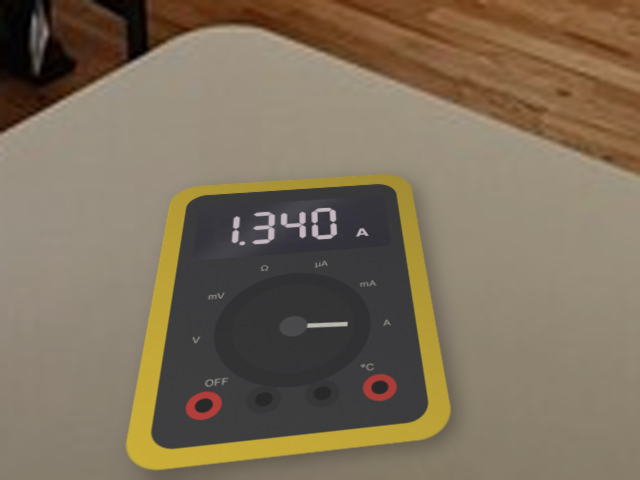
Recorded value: **1.340** A
